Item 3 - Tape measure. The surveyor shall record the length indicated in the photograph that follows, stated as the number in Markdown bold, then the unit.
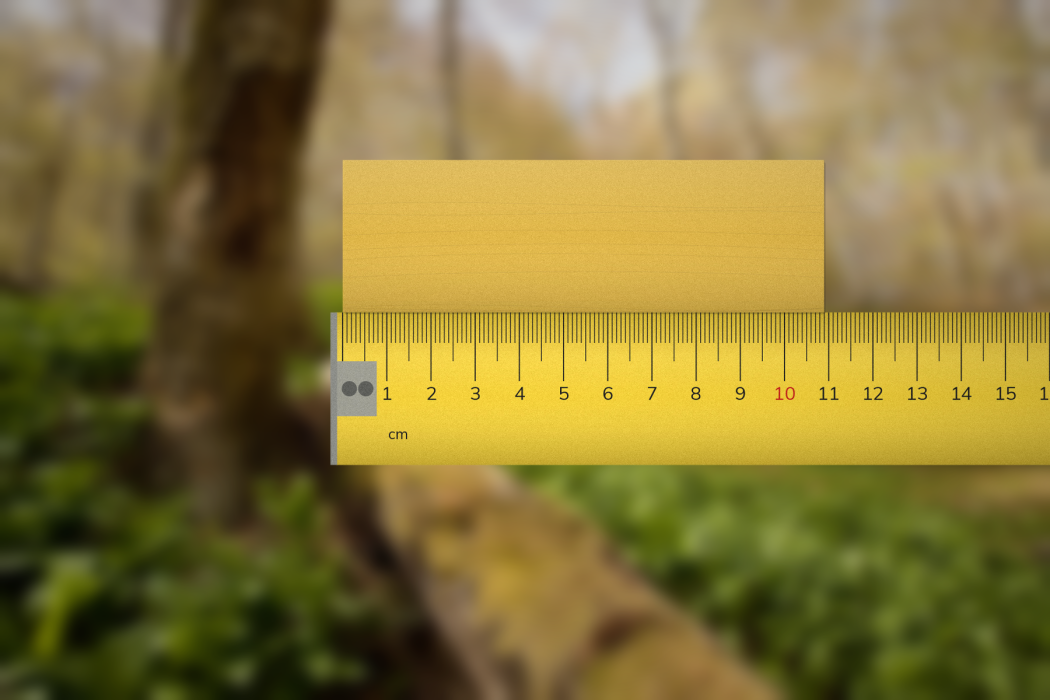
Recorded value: **10.9** cm
